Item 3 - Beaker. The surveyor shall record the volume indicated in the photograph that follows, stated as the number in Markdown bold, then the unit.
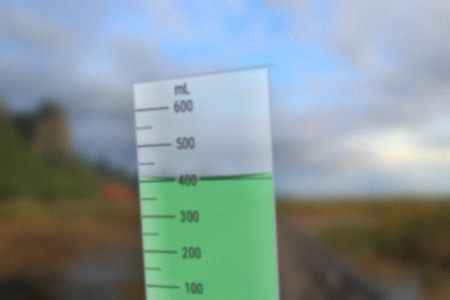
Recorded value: **400** mL
